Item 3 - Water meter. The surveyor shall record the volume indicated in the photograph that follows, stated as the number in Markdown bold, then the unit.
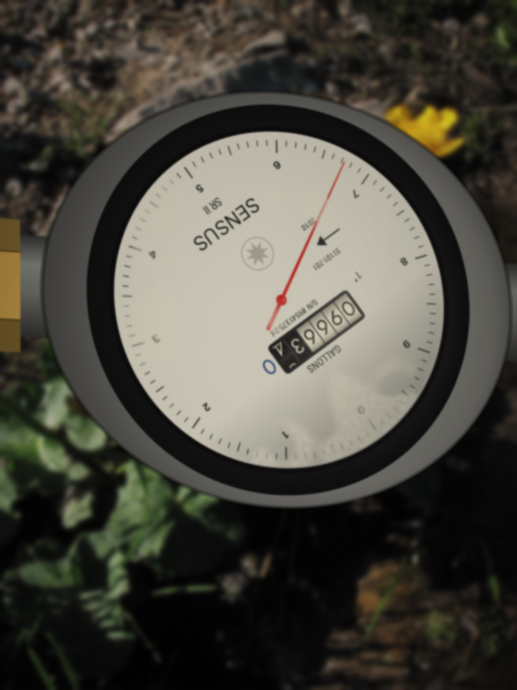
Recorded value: **966336.7** gal
